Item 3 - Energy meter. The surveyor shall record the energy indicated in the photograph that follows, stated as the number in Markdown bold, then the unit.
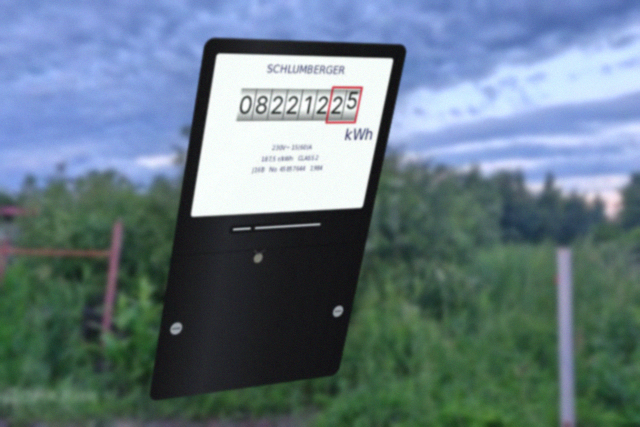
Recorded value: **82212.25** kWh
